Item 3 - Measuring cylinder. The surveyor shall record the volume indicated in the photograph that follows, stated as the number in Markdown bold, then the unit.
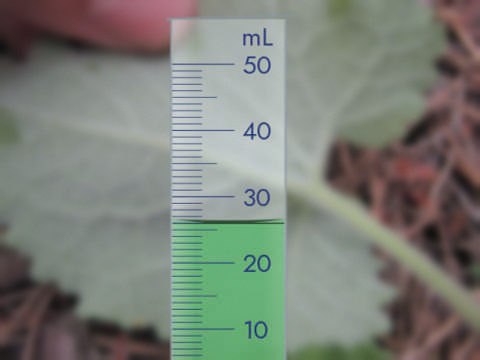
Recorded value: **26** mL
